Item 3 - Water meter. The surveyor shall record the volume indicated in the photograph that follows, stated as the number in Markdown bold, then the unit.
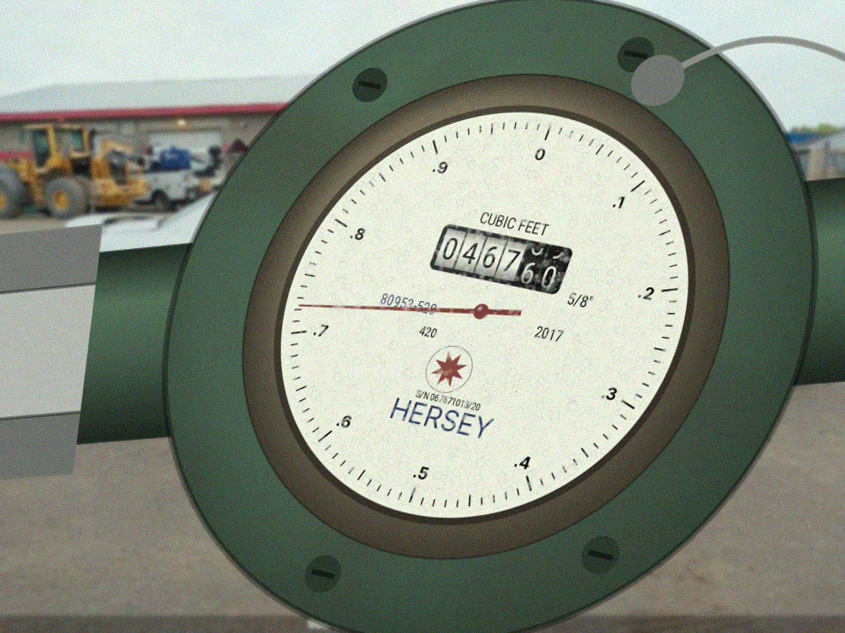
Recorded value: **46759.72** ft³
